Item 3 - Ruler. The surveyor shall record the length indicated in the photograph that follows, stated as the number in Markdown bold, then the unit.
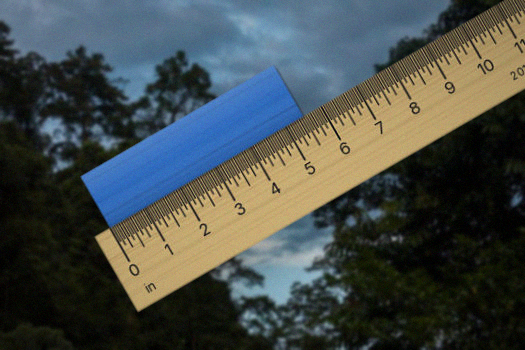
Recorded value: **5.5** in
